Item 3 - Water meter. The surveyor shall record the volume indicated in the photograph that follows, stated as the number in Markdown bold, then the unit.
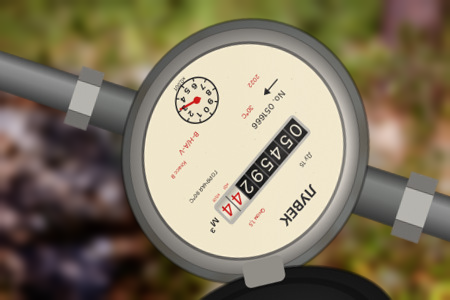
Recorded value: **54592.443** m³
